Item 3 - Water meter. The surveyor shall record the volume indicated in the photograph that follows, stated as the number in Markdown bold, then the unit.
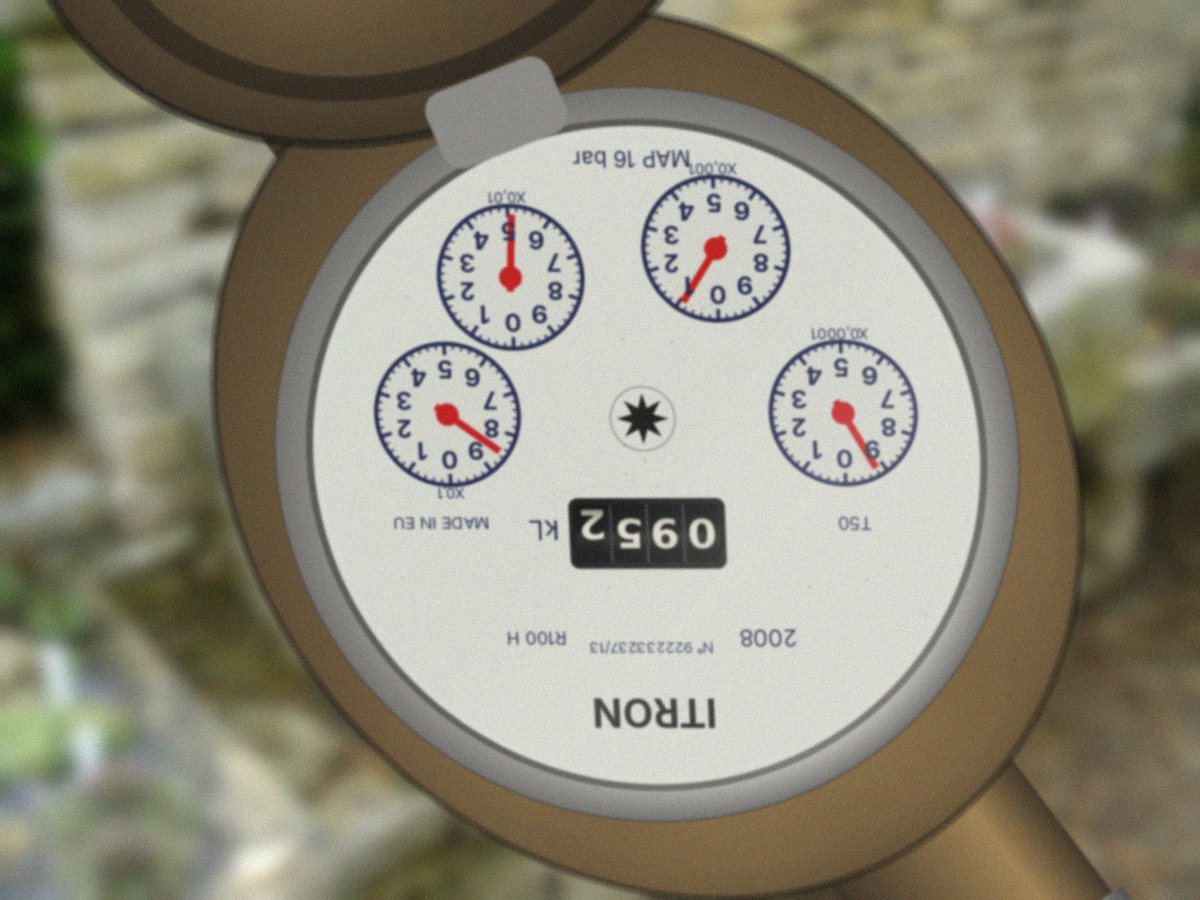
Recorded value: **951.8509** kL
